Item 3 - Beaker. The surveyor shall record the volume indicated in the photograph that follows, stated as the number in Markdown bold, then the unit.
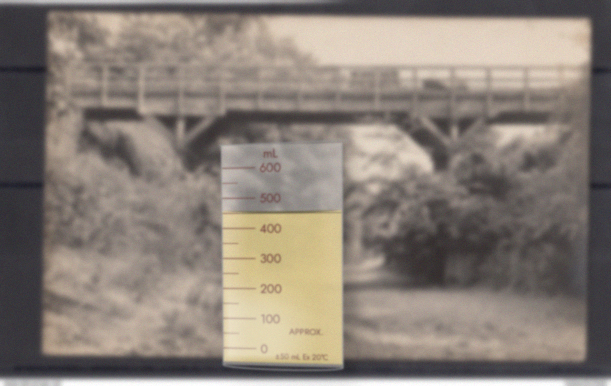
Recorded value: **450** mL
